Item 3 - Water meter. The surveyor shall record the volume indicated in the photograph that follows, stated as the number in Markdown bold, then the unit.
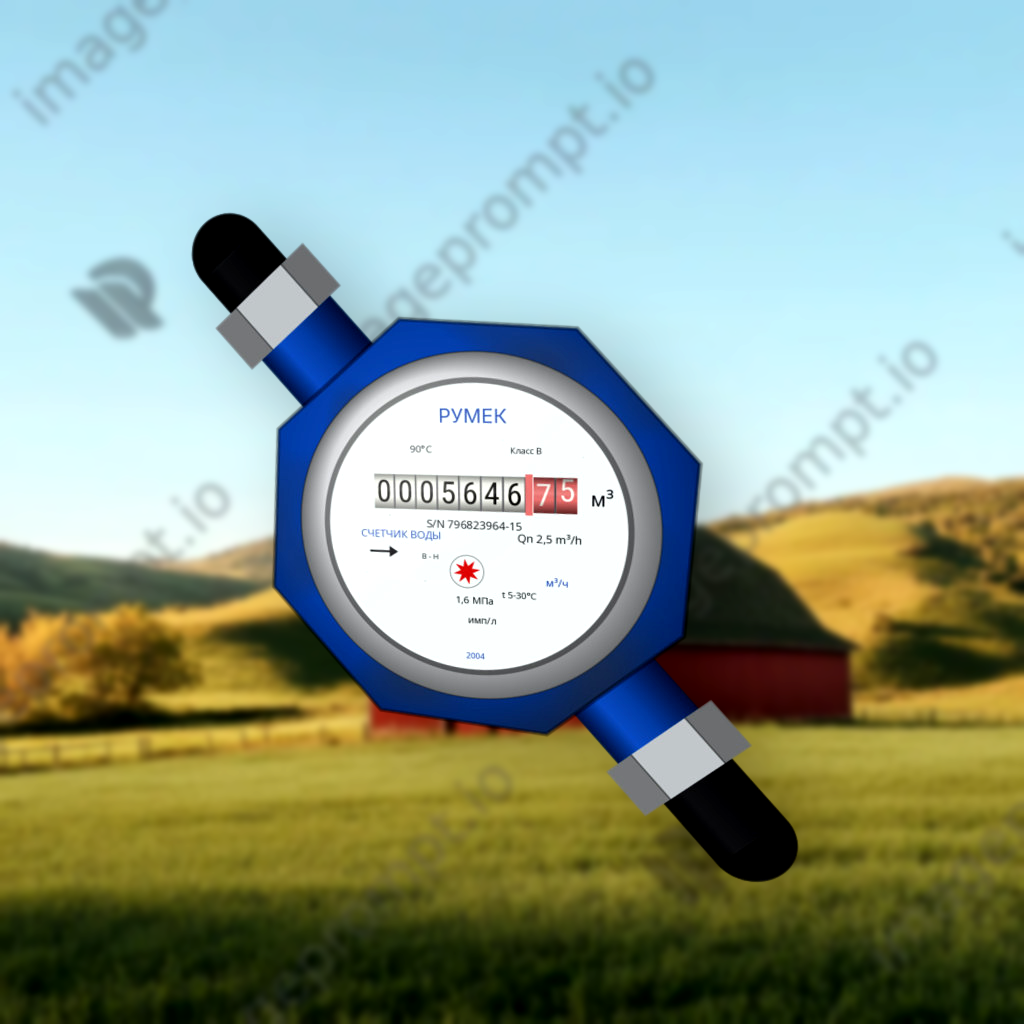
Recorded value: **5646.75** m³
